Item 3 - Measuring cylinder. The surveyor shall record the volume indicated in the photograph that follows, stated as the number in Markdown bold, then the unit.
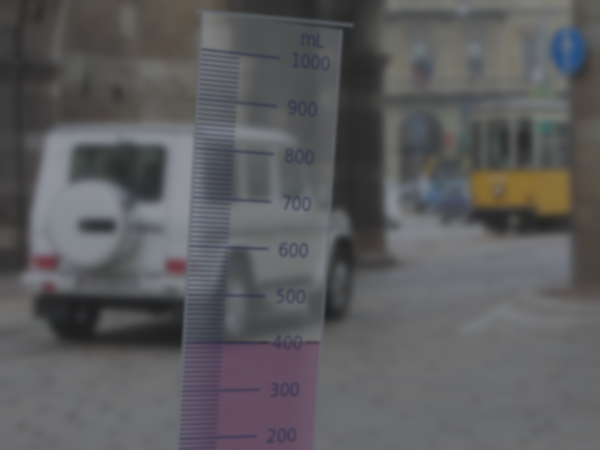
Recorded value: **400** mL
